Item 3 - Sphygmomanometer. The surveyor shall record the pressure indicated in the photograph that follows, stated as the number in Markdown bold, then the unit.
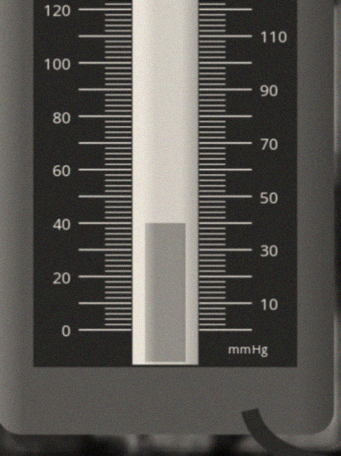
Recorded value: **40** mmHg
